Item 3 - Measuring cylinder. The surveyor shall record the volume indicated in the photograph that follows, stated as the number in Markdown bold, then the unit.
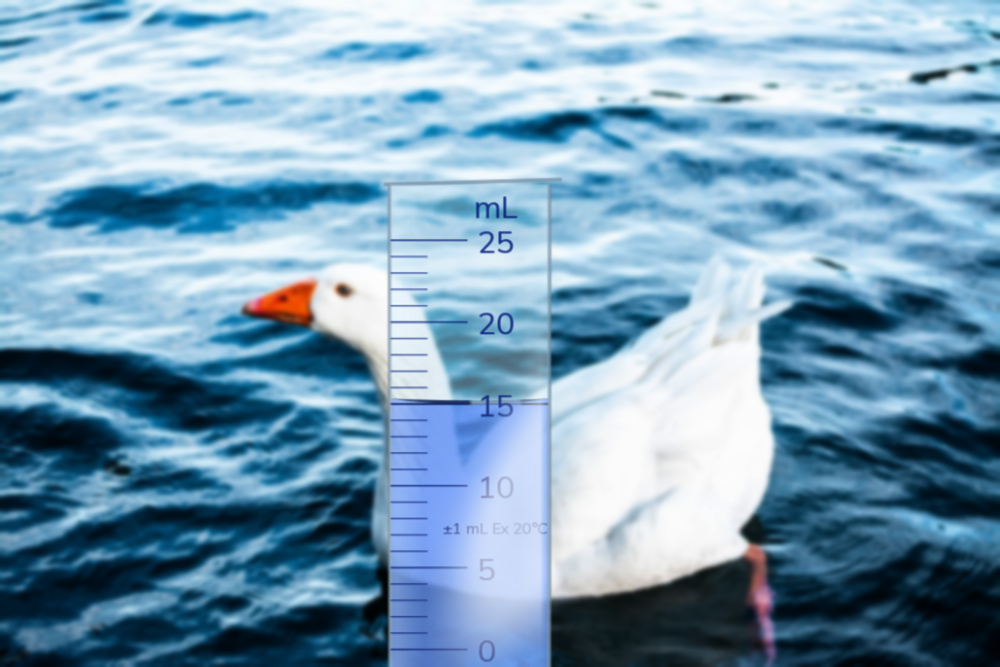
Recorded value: **15** mL
